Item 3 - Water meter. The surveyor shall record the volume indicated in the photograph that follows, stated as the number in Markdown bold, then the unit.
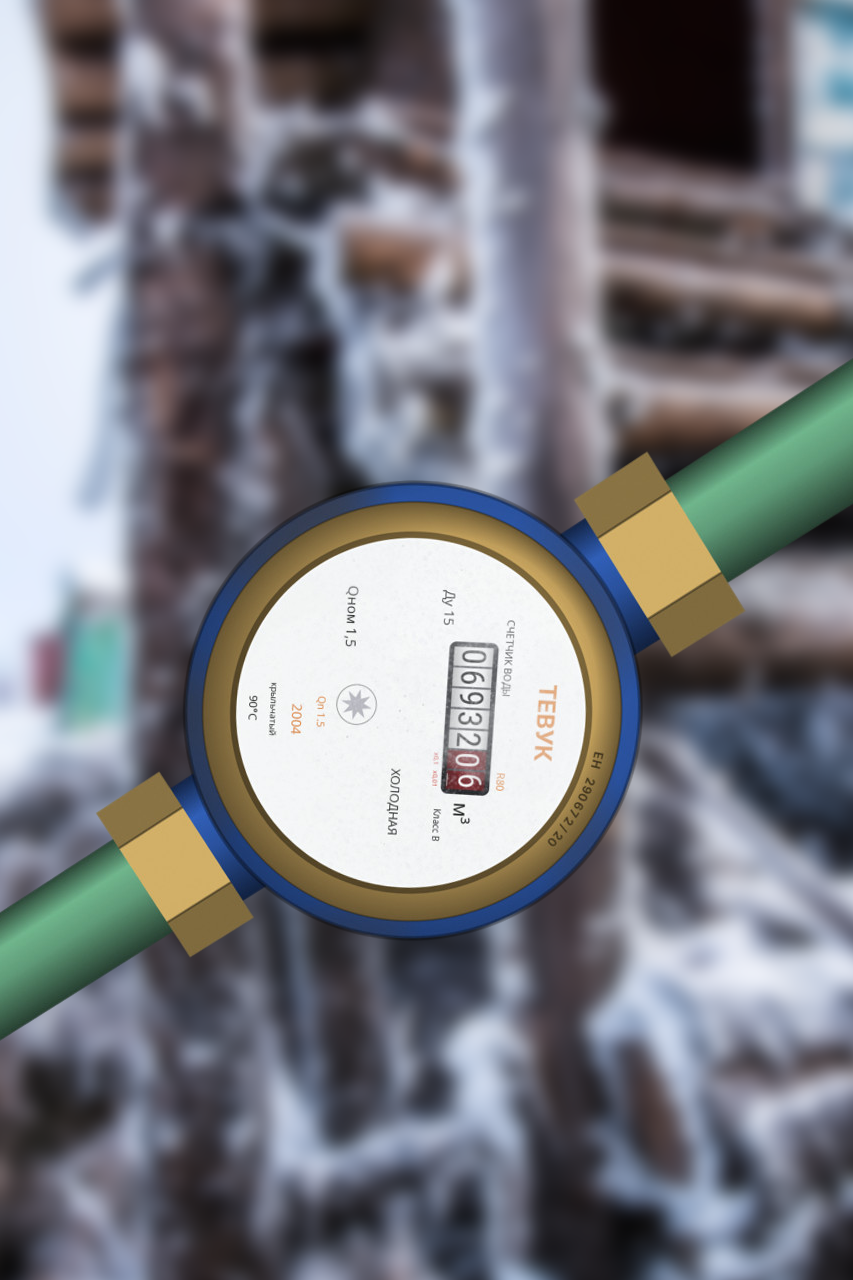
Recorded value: **6932.06** m³
